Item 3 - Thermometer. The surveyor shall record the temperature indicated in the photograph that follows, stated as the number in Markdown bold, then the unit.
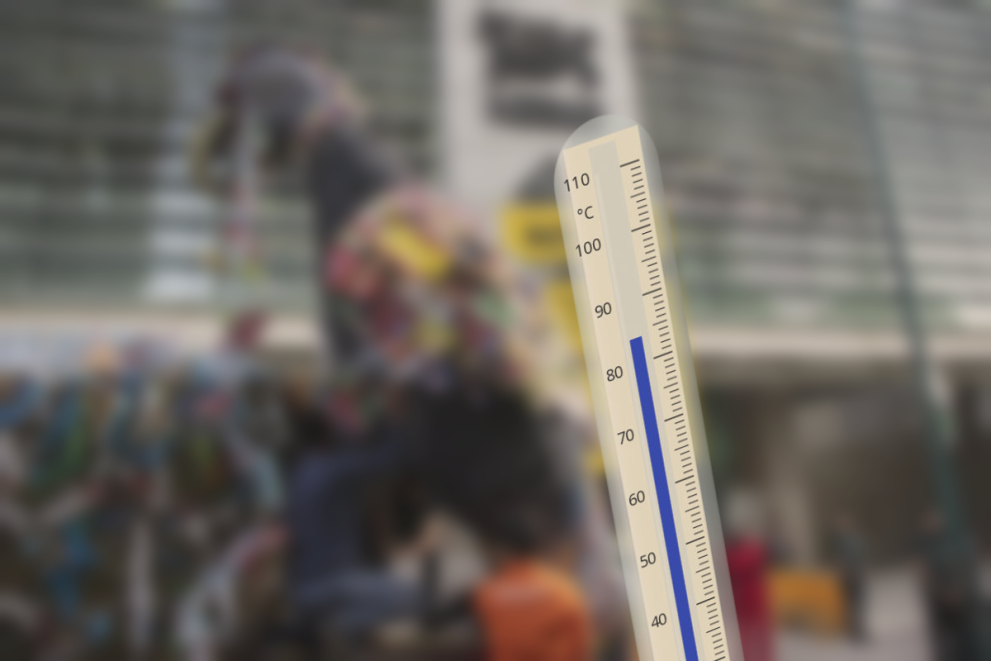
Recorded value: **84** °C
